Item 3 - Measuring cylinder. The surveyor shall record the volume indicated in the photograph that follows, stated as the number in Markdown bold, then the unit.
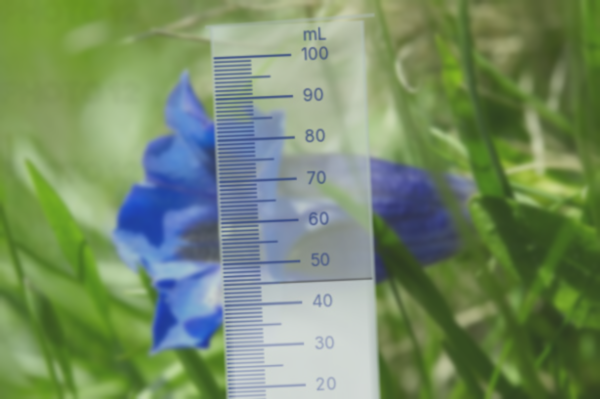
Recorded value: **45** mL
